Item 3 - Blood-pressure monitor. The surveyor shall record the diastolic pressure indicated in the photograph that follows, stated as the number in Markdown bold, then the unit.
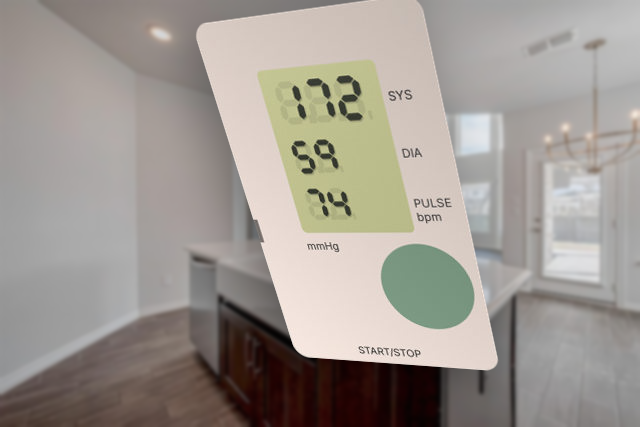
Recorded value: **59** mmHg
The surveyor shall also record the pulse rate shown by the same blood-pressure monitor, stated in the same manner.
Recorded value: **74** bpm
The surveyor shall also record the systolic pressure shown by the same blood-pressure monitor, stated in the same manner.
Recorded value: **172** mmHg
